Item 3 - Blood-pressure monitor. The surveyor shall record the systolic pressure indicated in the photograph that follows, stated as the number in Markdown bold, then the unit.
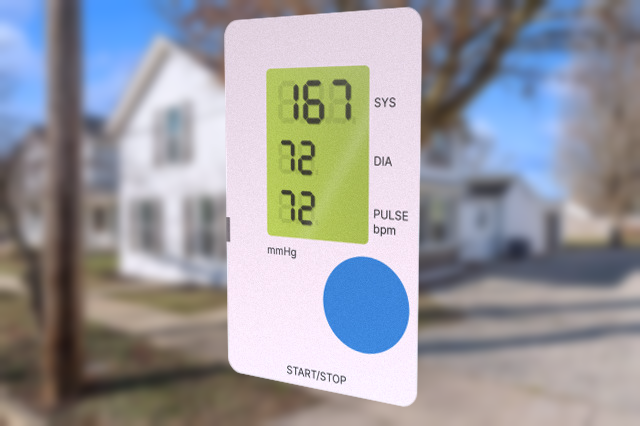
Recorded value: **167** mmHg
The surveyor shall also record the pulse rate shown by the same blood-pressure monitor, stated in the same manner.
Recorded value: **72** bpm
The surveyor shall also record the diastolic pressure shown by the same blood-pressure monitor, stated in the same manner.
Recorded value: **72** mmHg
